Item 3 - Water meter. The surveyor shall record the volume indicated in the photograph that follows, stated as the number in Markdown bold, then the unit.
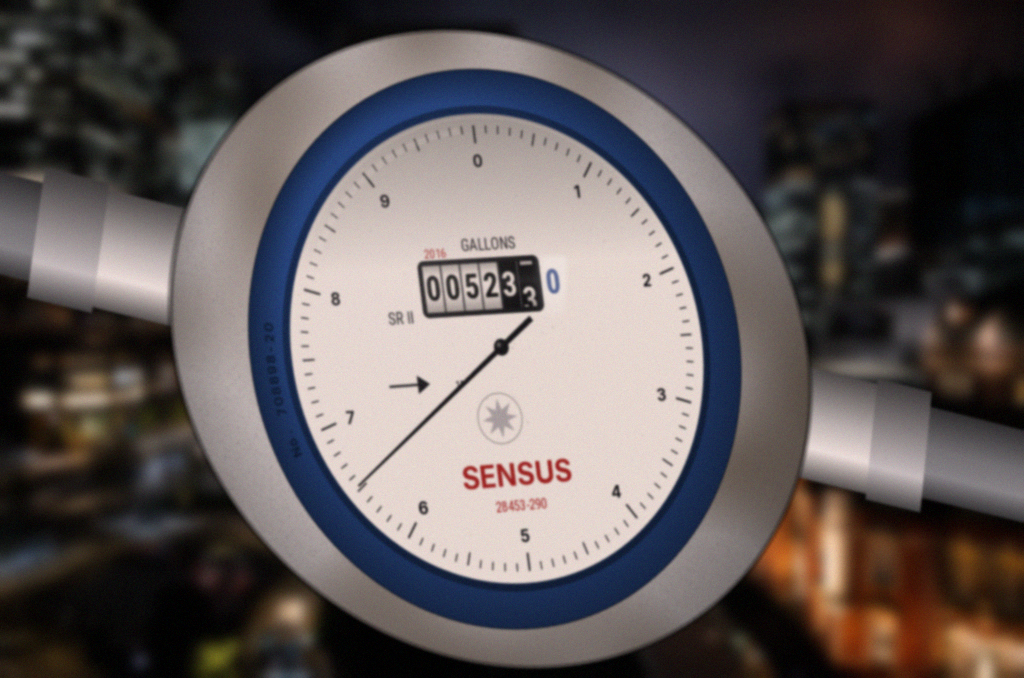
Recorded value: **52326.5** gal
